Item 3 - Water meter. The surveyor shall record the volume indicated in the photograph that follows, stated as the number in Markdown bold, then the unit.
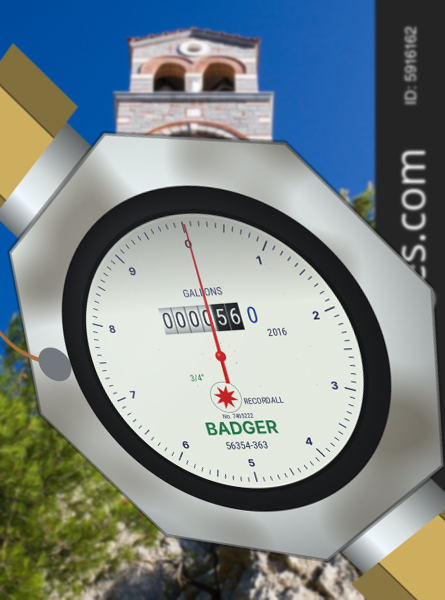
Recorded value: **560.0** gal
